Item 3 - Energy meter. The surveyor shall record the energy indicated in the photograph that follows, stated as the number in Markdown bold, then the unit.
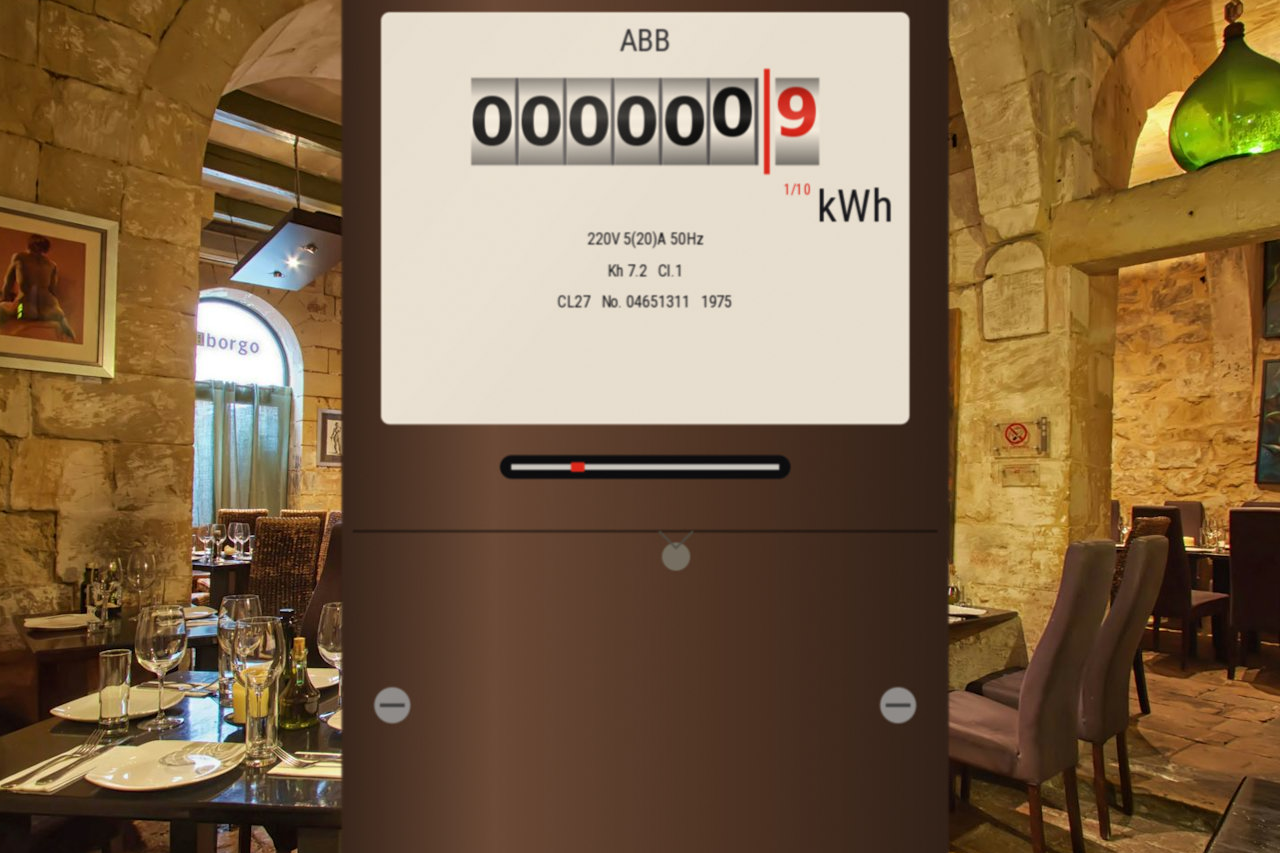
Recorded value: **0.9** kWh
